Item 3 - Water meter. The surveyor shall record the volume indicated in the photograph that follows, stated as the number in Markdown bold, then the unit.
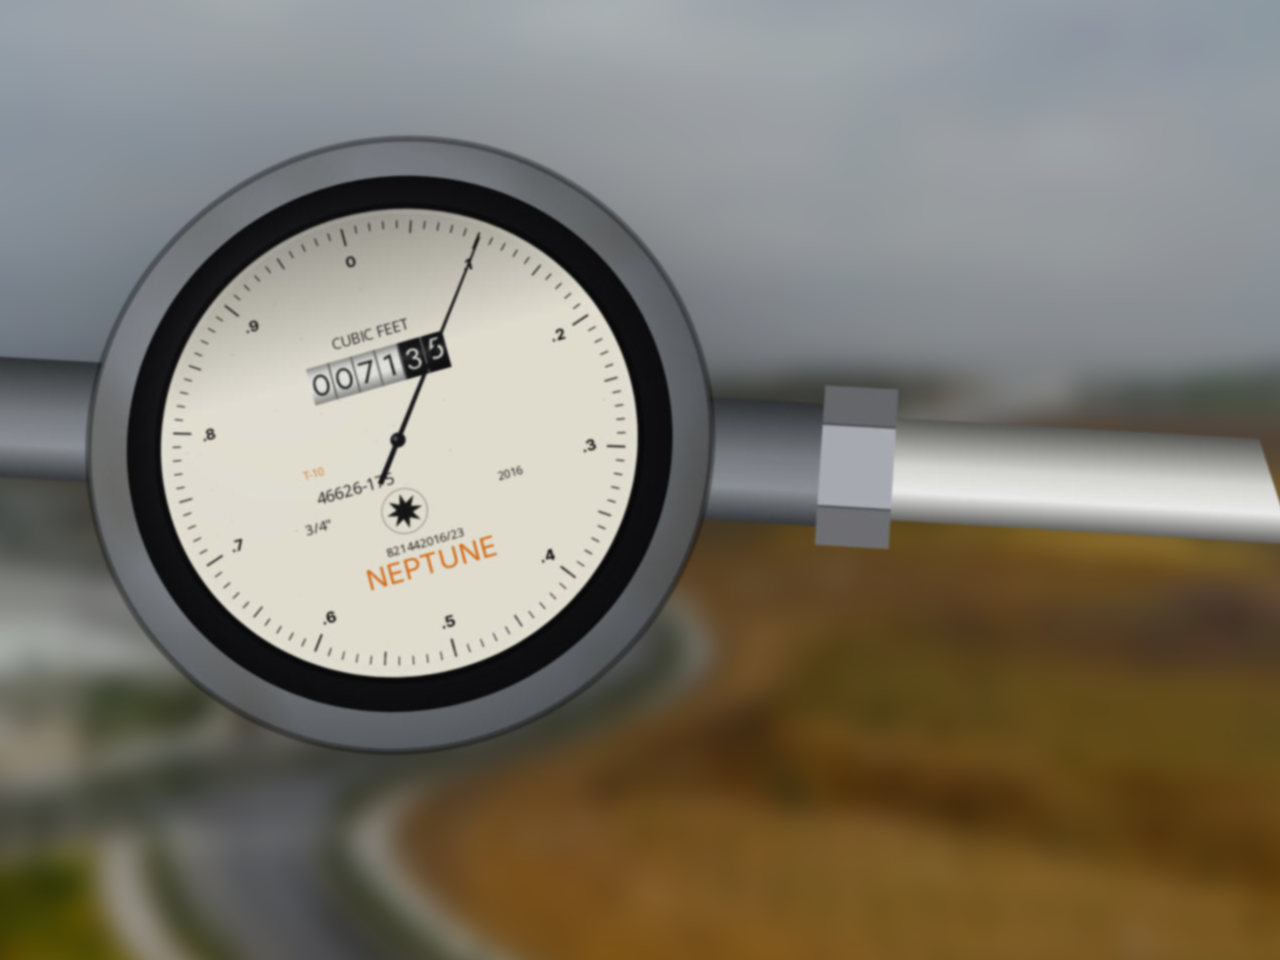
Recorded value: **7135.10** ft³
